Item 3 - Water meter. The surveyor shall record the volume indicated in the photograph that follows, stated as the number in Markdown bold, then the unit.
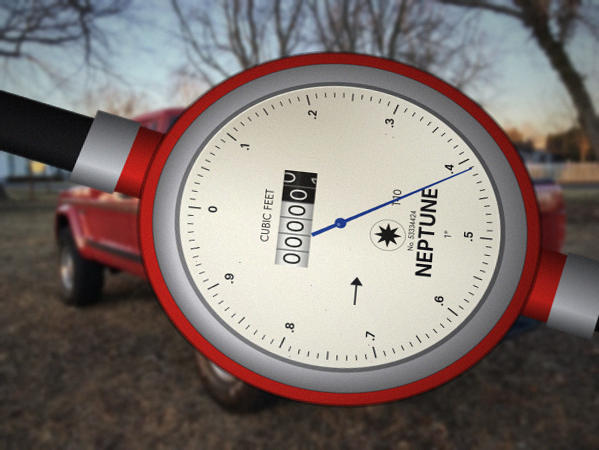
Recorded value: **0.41** ft³
